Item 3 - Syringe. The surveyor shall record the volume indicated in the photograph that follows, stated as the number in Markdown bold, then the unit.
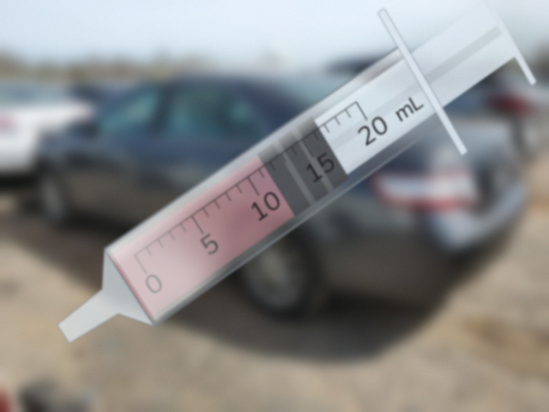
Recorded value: **11.5** mL
